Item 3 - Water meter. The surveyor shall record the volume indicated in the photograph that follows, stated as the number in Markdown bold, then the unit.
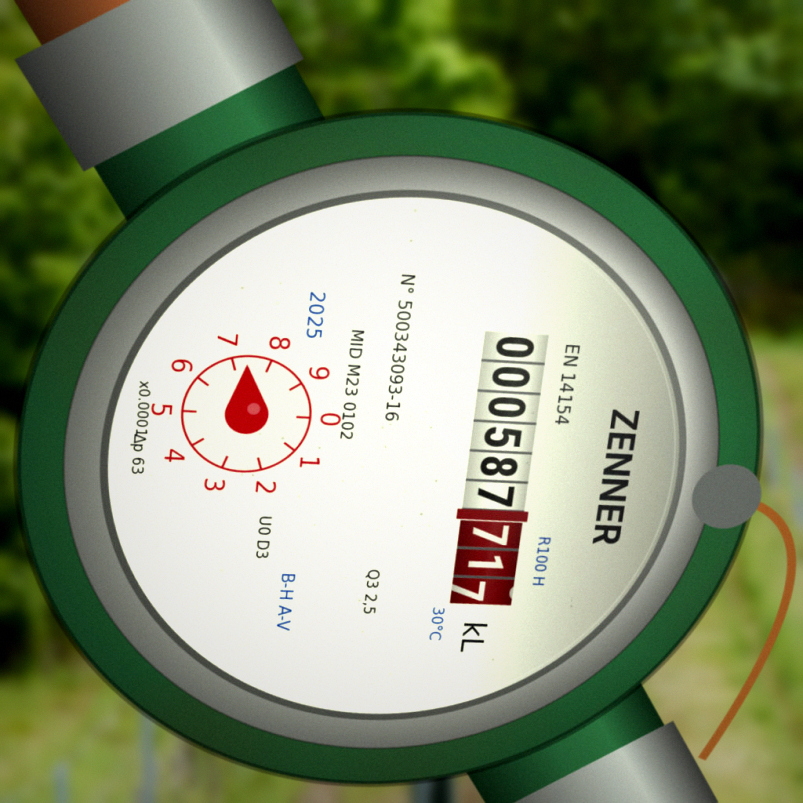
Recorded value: **587.7167** kL
